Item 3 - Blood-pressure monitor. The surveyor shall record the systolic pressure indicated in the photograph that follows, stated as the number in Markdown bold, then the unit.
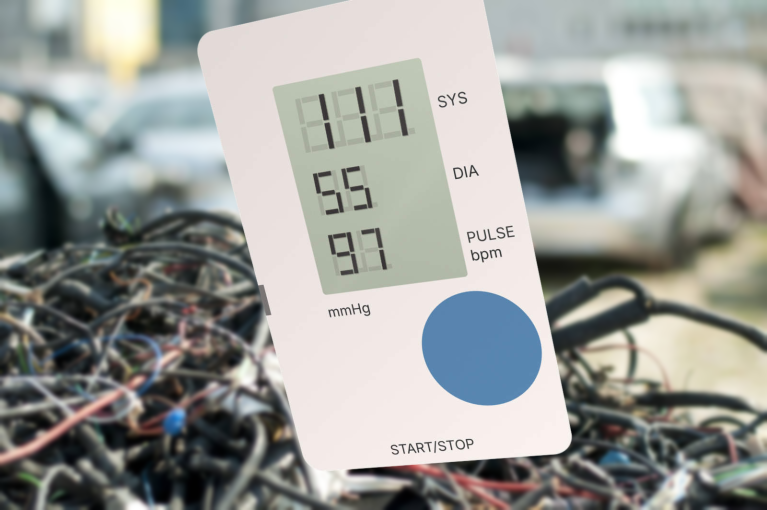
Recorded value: **111** mmHg
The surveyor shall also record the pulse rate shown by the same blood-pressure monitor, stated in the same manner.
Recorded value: **97** bpm
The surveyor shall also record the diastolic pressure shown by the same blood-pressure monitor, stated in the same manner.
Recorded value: **55** mmHg
